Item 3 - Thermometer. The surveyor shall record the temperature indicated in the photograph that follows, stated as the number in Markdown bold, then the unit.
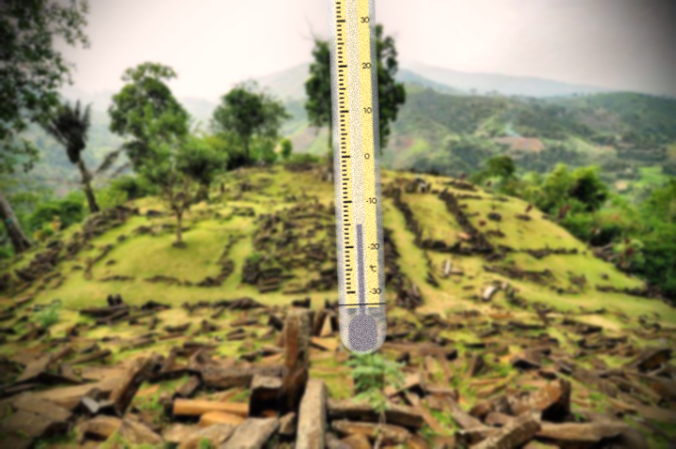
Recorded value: **-15** °C
